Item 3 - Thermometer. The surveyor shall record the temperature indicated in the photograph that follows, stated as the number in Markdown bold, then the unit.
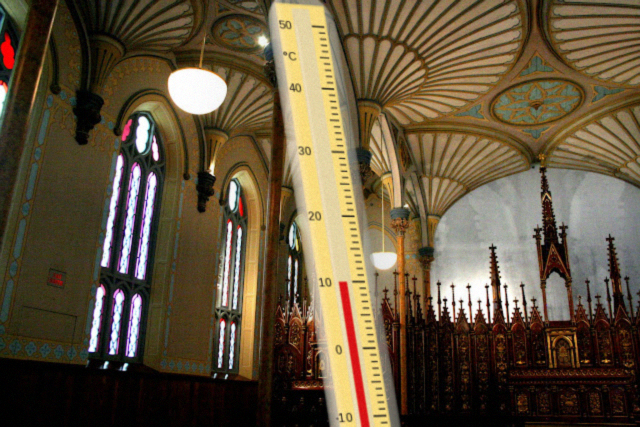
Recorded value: **10** °C
